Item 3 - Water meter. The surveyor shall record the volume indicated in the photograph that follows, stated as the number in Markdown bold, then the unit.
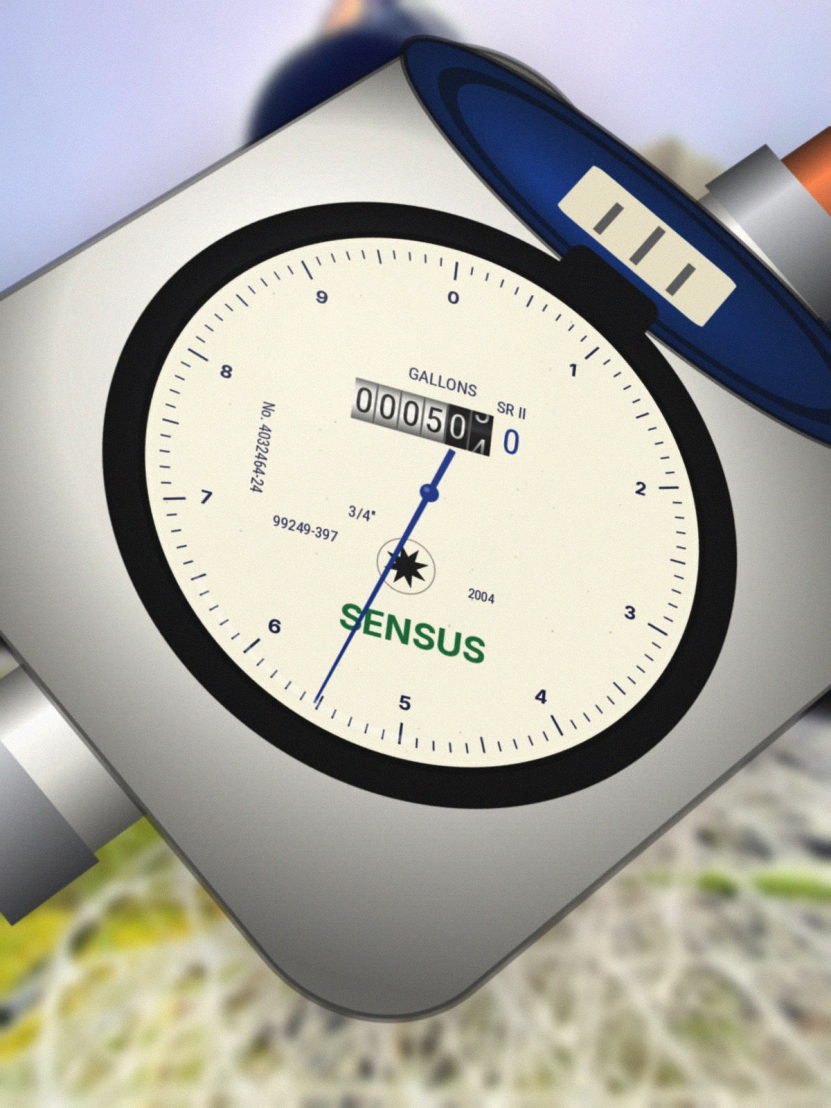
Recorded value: **5035.5** gal
